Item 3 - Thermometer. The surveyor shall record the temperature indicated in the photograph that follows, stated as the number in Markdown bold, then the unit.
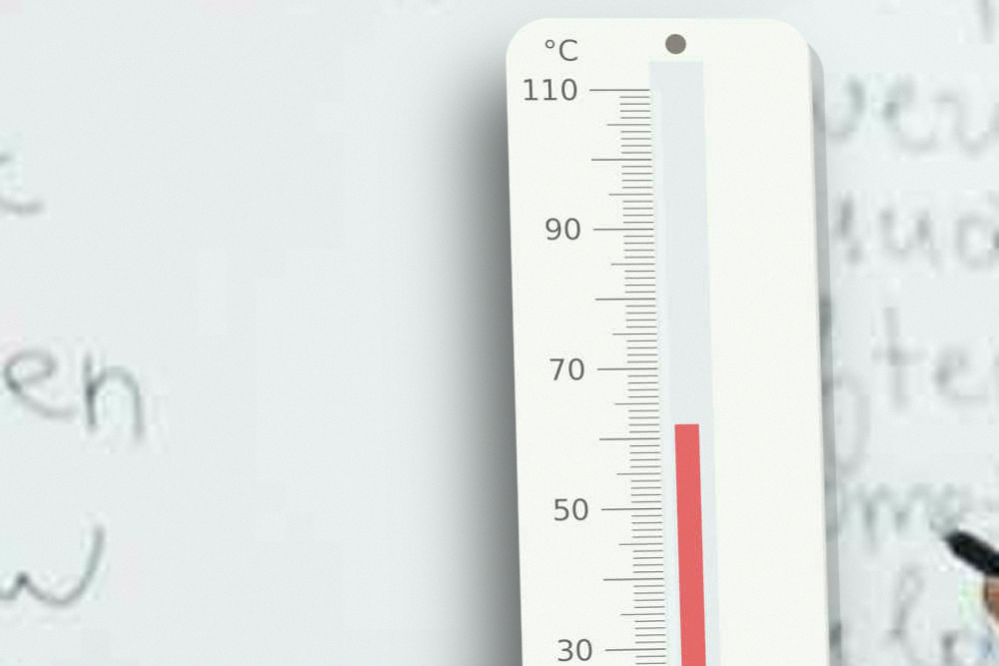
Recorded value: **62** °C
